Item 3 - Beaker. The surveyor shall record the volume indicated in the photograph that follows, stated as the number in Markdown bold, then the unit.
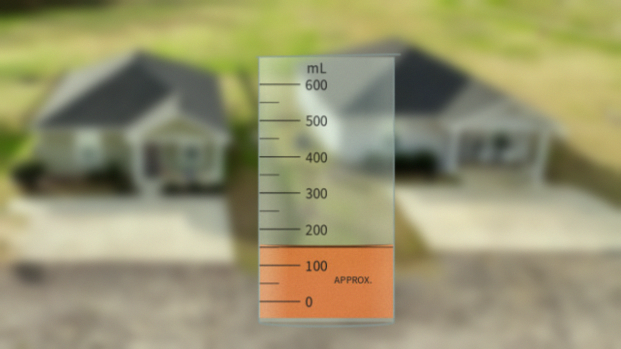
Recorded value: **150** mL
